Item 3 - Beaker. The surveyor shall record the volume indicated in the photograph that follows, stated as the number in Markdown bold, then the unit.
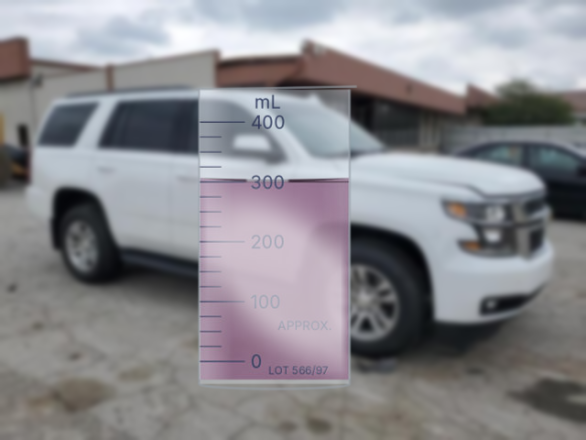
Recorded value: **300** mL
